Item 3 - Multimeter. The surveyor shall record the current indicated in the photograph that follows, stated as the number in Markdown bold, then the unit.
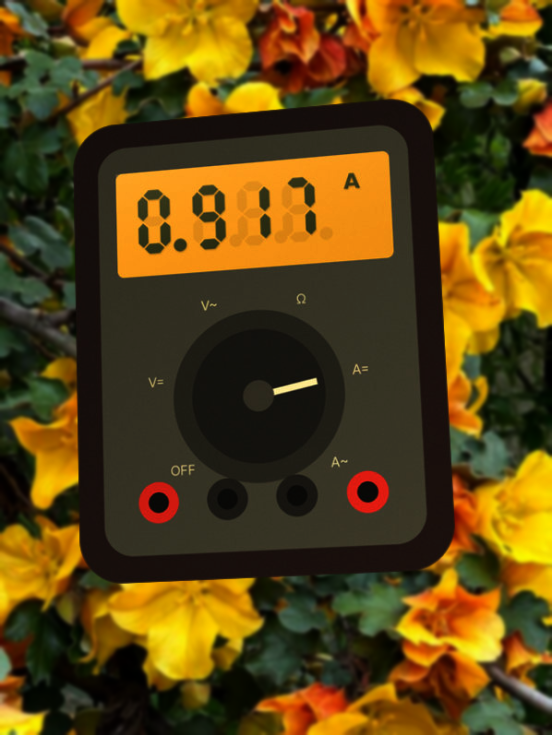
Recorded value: **0.917** A
